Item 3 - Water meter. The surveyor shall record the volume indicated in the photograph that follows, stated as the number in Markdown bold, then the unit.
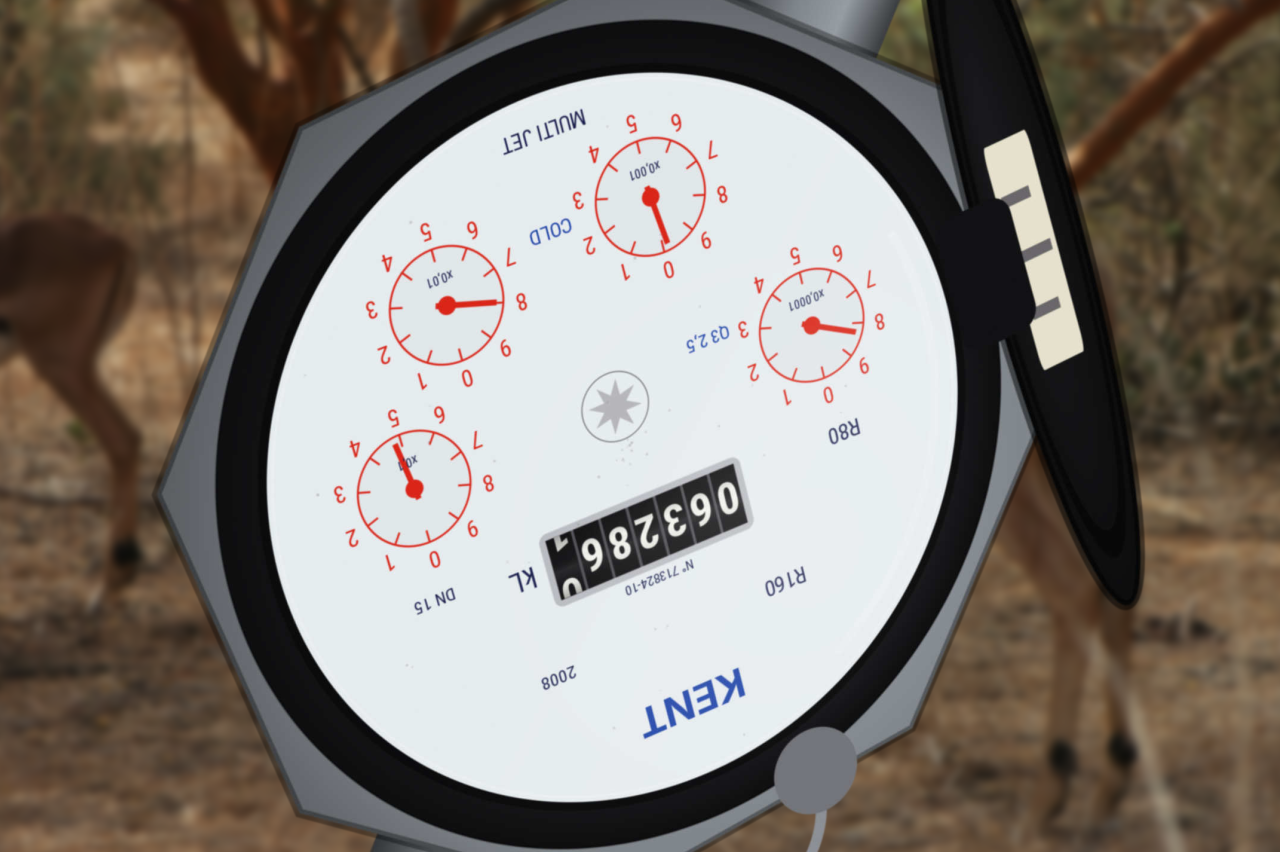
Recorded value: **632860.4798** kL
